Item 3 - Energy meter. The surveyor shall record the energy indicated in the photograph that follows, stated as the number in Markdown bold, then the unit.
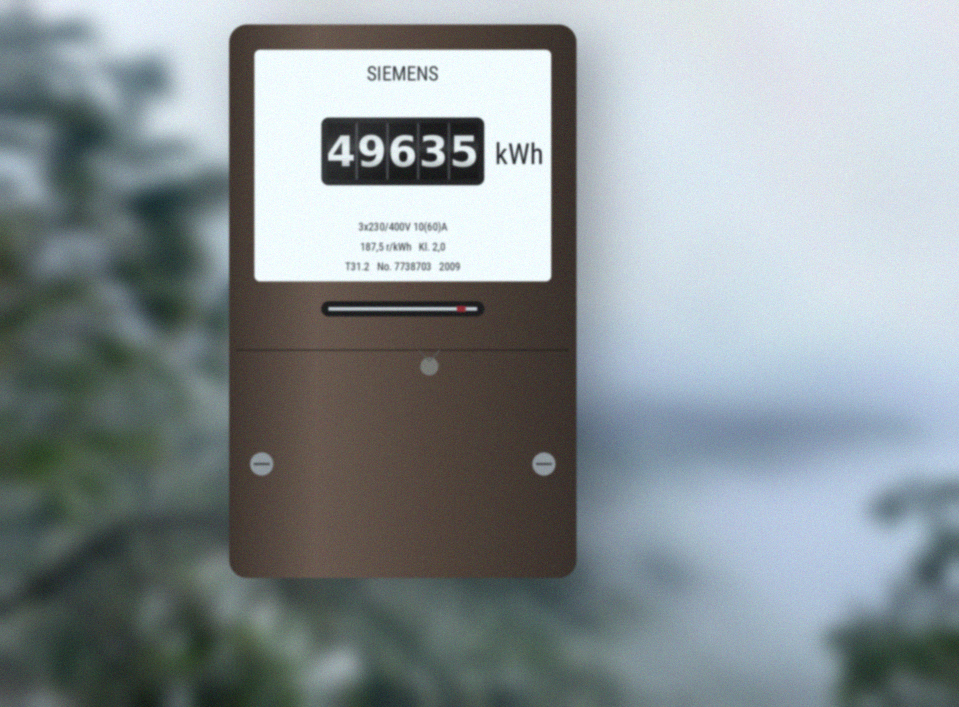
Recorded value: **49635** kWh
